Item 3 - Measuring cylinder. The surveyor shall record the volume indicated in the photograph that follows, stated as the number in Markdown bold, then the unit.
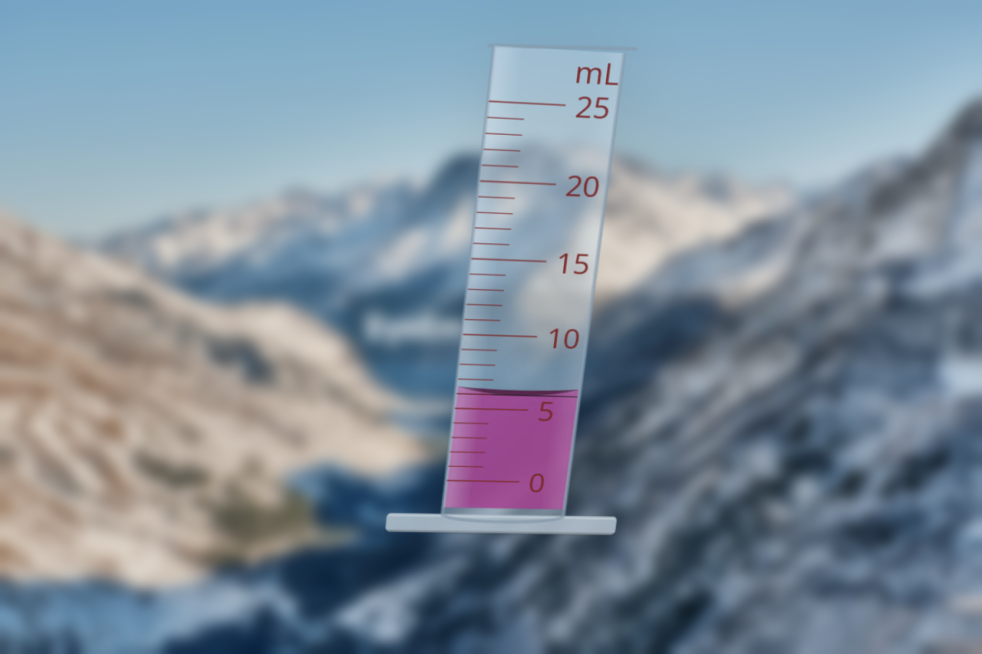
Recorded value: **6** mL
